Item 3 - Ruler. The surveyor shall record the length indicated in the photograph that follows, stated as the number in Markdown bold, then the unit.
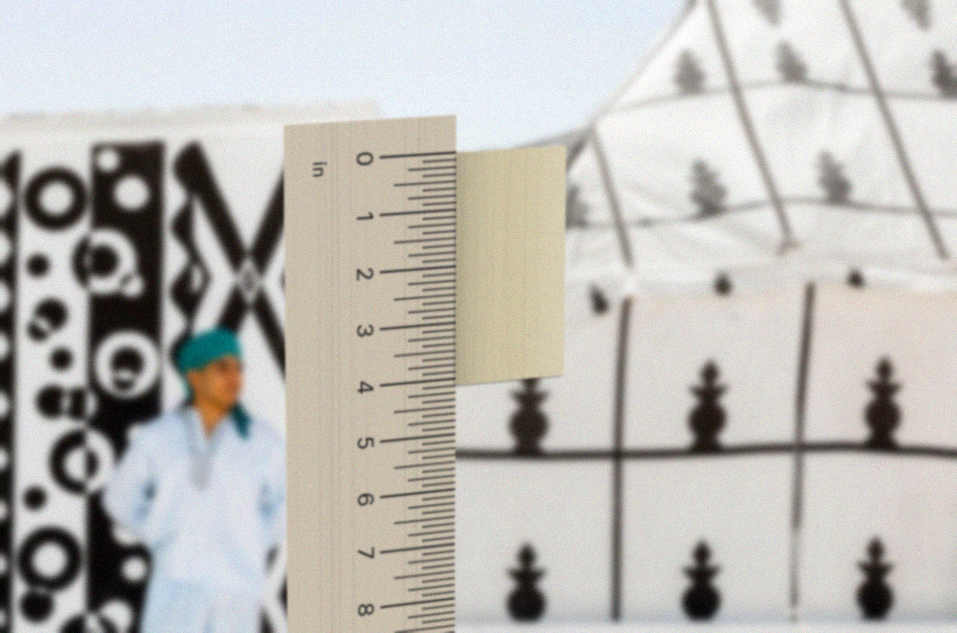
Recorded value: **4.125** in
